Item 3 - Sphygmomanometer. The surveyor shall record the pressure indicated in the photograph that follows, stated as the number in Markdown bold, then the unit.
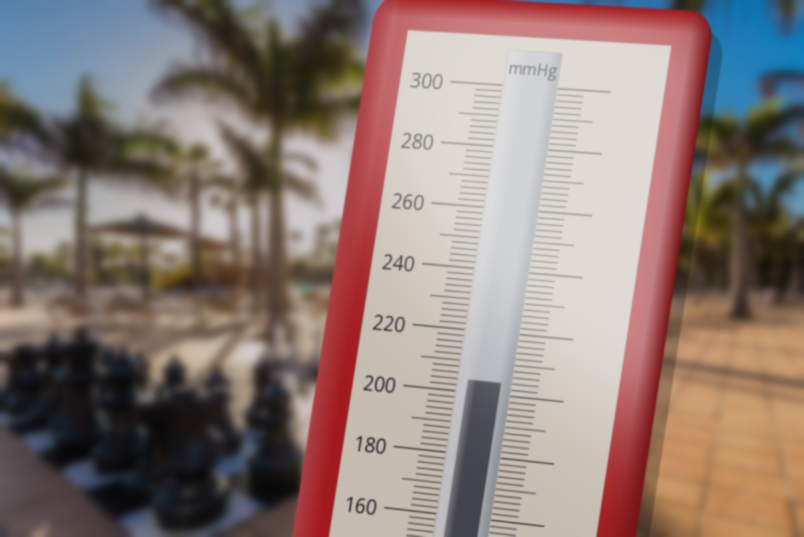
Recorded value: **204** mmHg
